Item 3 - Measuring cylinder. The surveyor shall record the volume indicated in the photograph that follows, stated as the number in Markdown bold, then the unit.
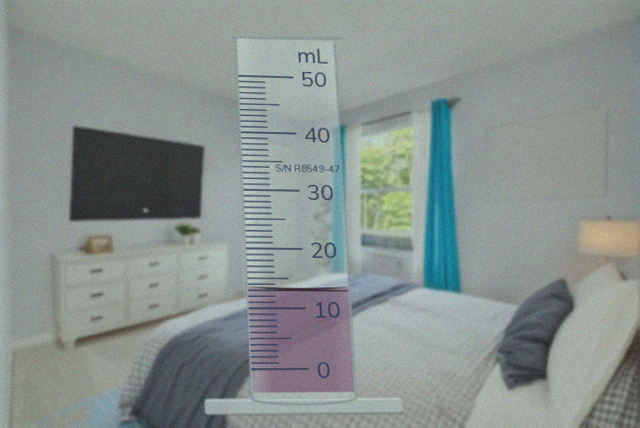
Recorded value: **13** mL
